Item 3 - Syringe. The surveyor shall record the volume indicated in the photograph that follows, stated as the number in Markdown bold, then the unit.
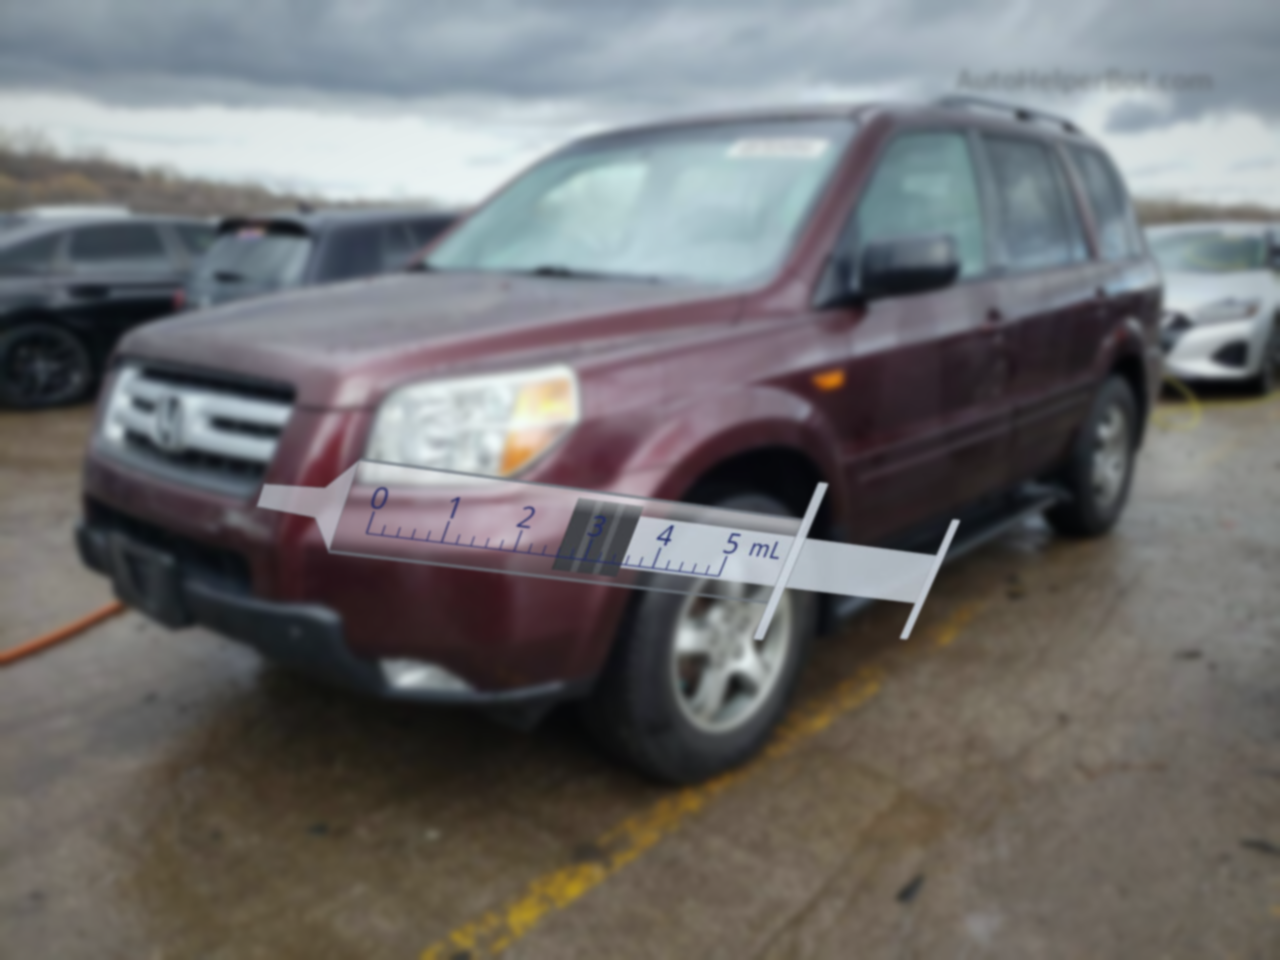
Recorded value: **2.6** mL
